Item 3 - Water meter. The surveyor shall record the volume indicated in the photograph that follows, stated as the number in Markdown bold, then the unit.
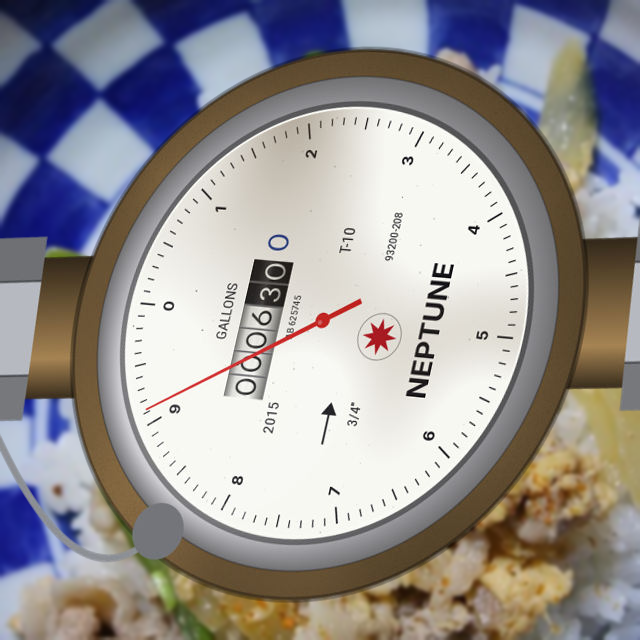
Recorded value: **6299.1** gal
